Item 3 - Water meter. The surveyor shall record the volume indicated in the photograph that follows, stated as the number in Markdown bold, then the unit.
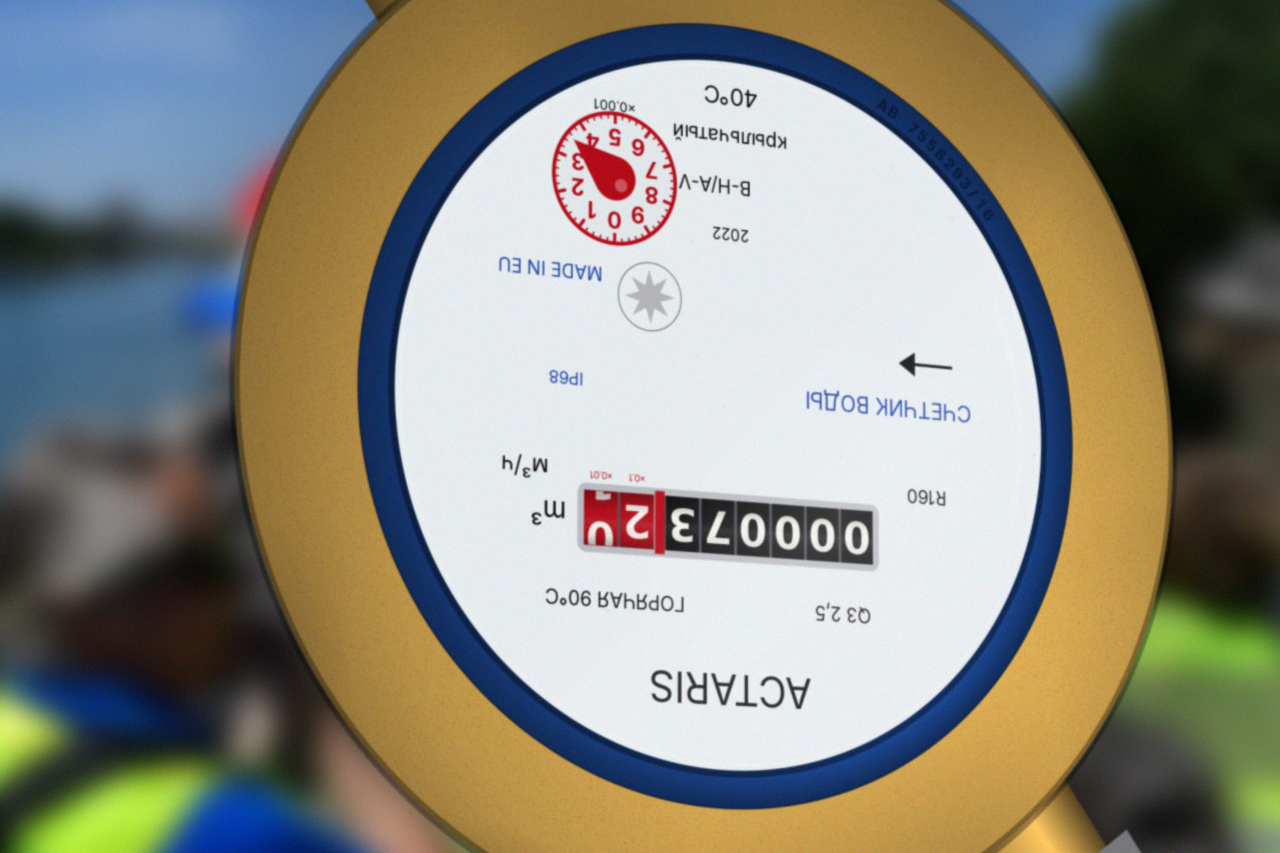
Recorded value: **73.203** m³
